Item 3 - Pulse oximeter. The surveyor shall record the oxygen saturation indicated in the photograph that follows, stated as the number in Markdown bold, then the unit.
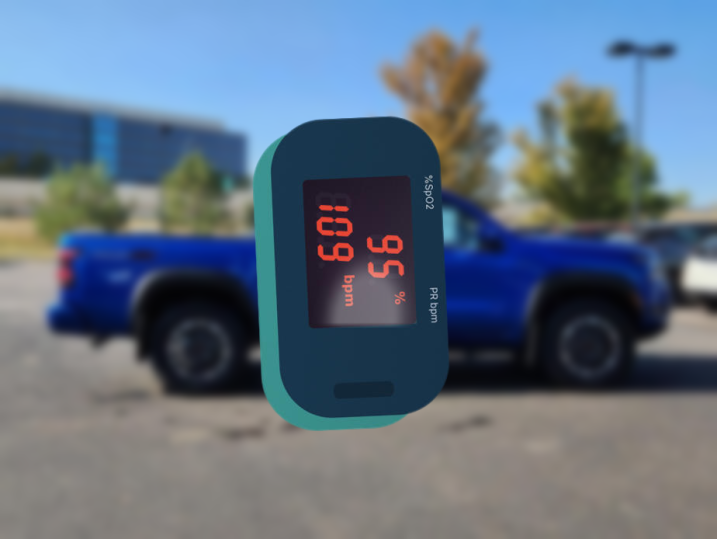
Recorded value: **95** %
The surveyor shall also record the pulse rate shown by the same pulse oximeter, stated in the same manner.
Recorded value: **109** bpm
